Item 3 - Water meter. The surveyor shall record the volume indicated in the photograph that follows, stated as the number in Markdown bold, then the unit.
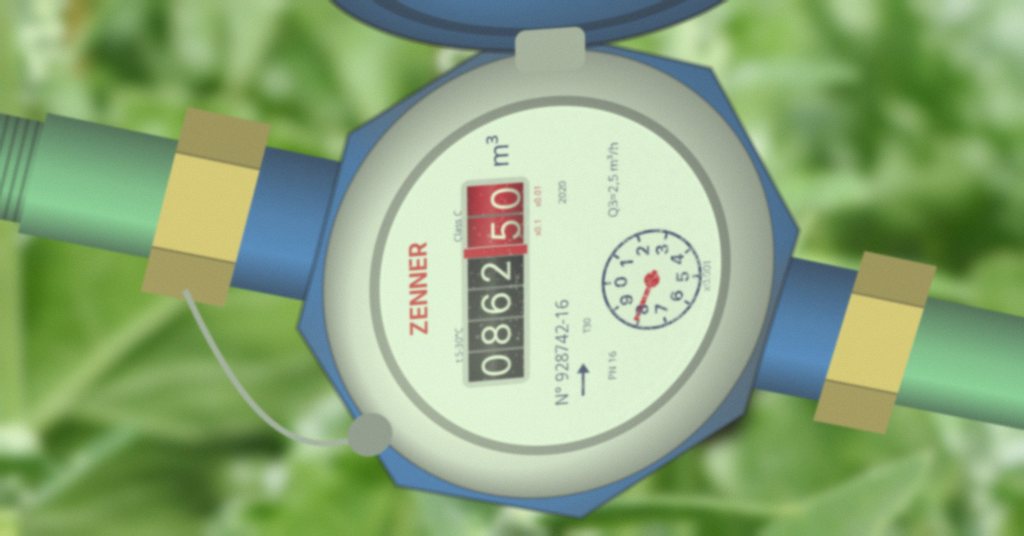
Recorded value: **862.498** m³
